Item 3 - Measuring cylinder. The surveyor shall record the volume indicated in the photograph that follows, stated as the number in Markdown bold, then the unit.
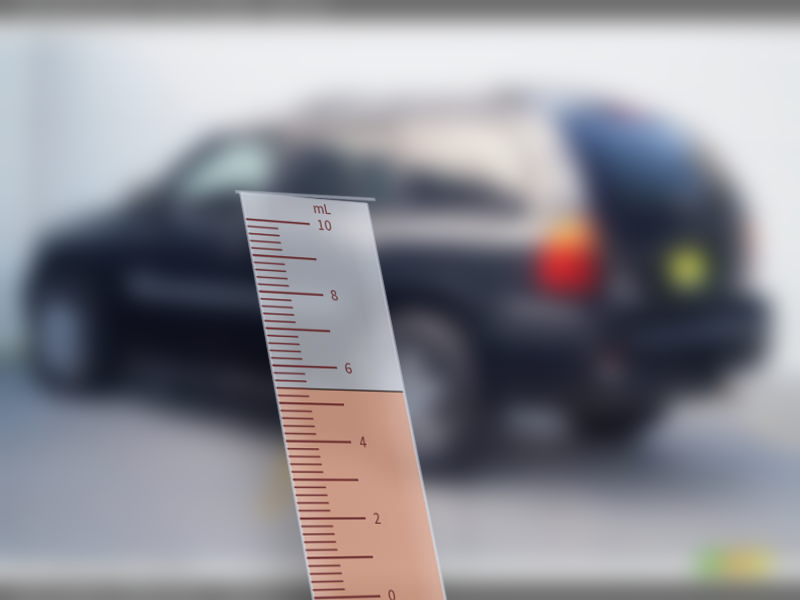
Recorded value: **5.4** mL
